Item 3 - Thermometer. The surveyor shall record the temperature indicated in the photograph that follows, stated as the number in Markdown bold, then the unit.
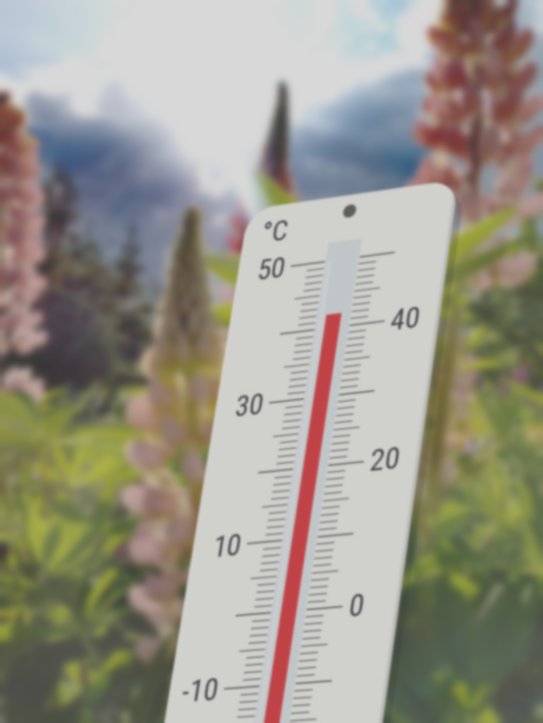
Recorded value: **42** °C
